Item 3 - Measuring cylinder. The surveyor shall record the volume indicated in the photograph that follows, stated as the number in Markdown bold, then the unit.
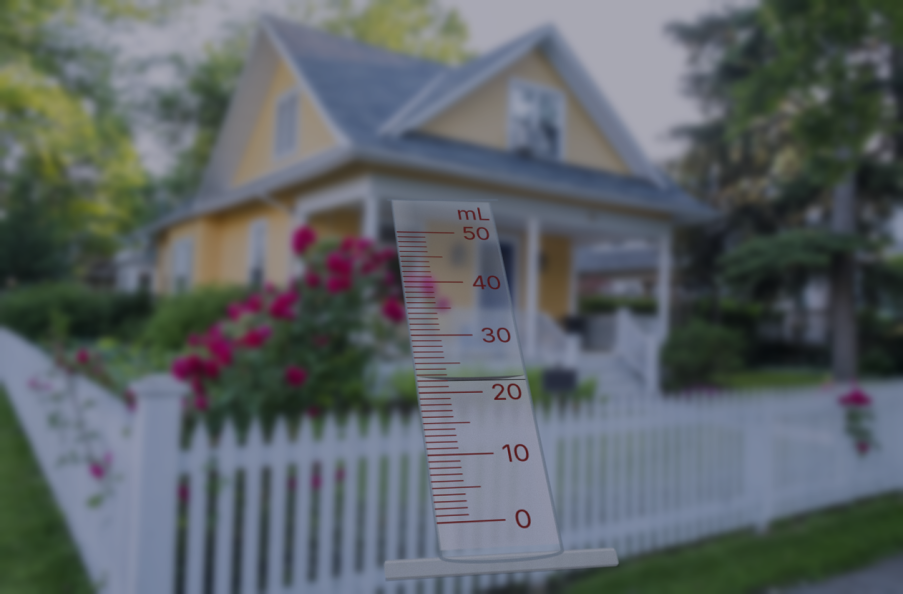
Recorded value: **22** mL
